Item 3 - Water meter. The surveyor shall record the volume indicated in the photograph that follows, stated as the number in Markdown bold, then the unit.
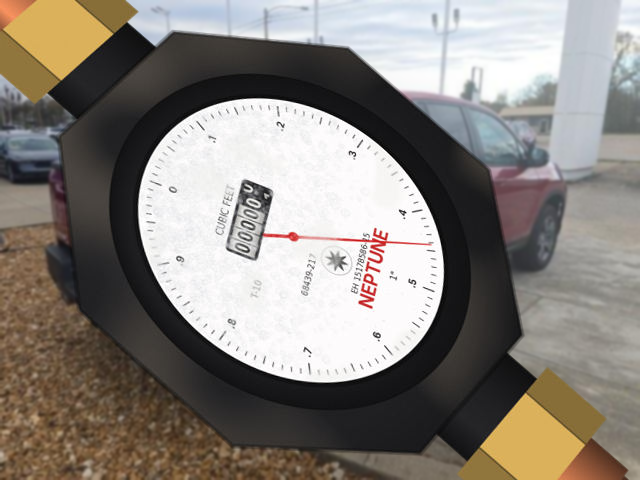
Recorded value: **0.44** ft³
